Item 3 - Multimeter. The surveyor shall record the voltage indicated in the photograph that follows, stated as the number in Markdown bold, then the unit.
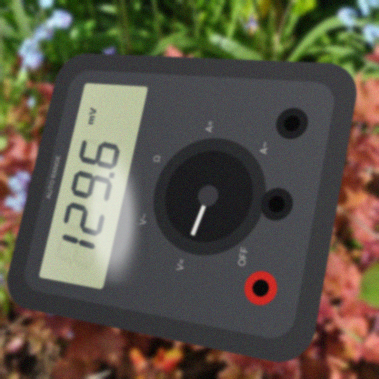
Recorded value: **129.6** mV
